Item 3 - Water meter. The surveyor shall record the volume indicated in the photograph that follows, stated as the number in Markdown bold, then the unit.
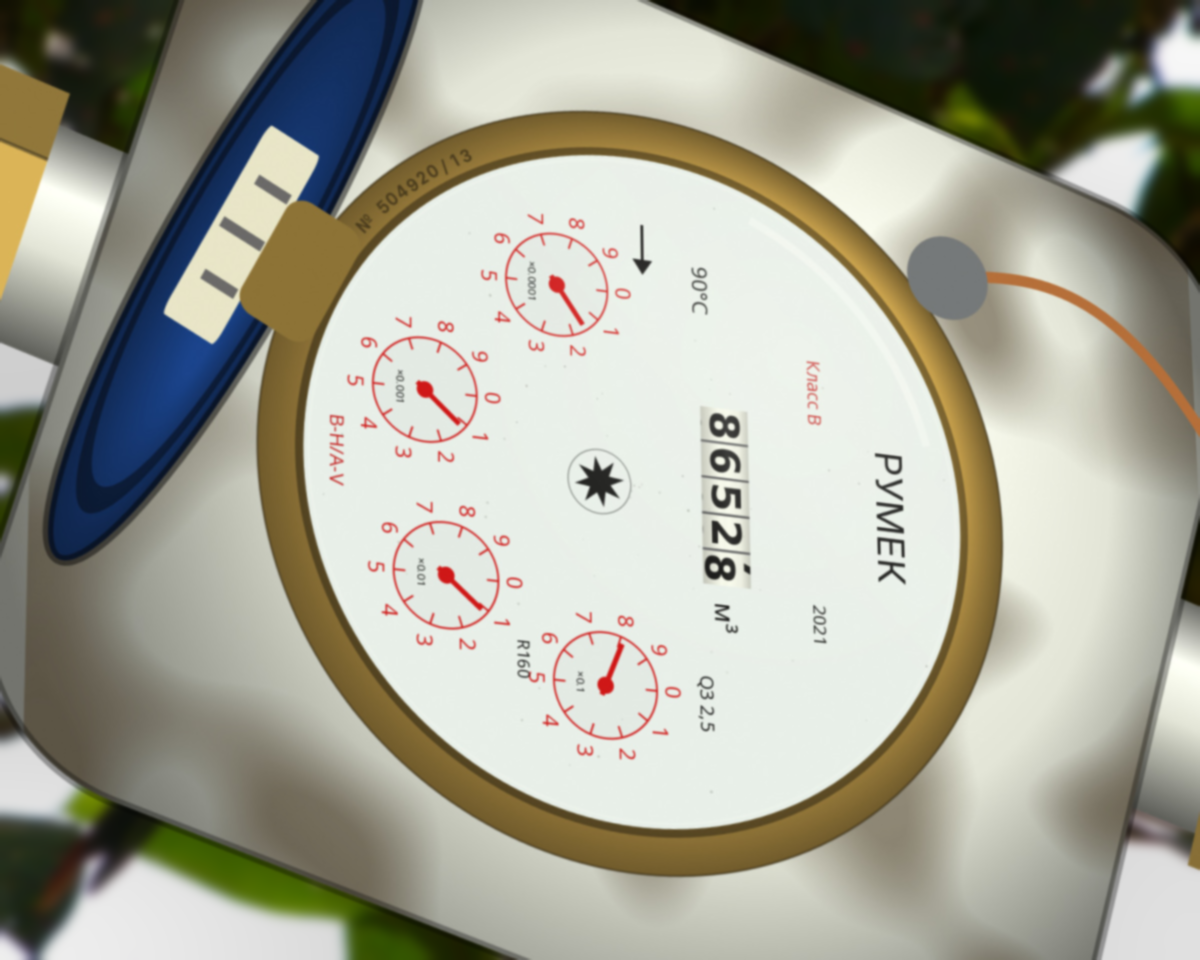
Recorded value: **86527.8111** m³
